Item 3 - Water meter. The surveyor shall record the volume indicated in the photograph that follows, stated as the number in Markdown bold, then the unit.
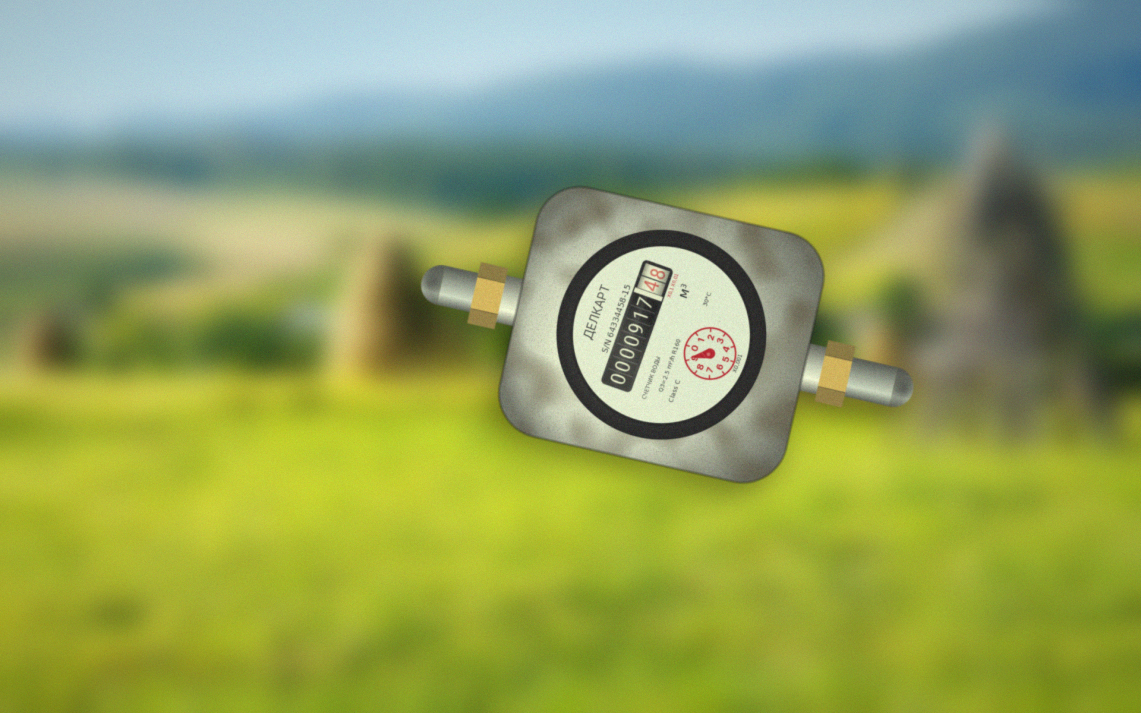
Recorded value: **917.479** m³
